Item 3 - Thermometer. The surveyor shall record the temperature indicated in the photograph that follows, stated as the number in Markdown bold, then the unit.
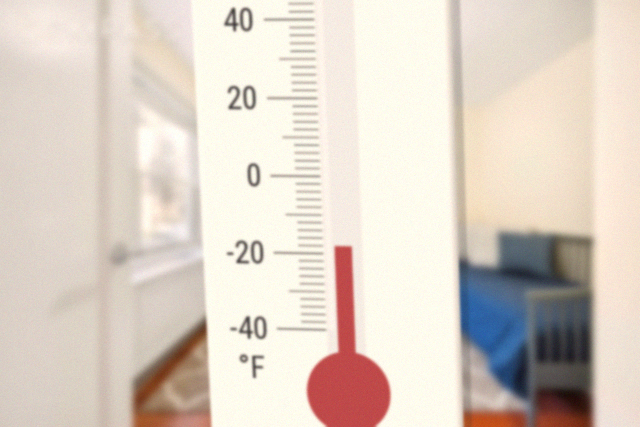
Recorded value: **-18** °F
